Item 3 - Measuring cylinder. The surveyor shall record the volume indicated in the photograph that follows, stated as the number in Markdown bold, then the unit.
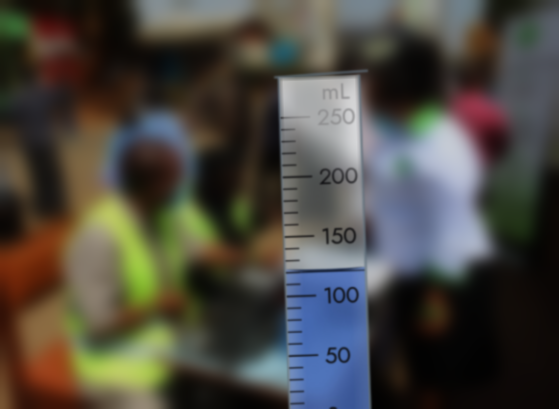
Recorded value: **120** mL
